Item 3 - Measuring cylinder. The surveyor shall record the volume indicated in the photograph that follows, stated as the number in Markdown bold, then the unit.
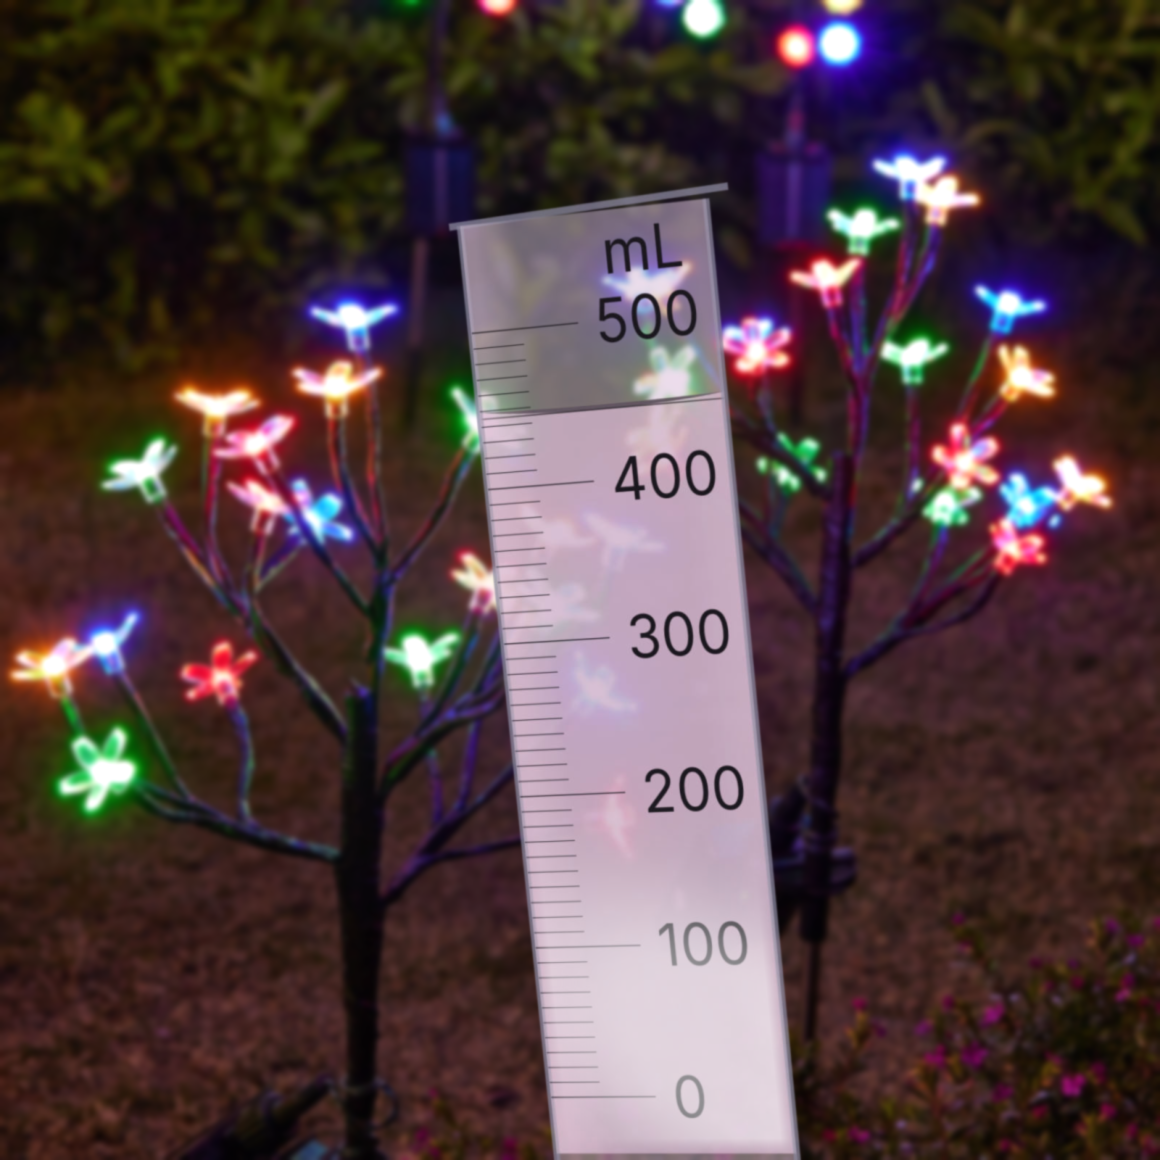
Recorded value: **445** mL
